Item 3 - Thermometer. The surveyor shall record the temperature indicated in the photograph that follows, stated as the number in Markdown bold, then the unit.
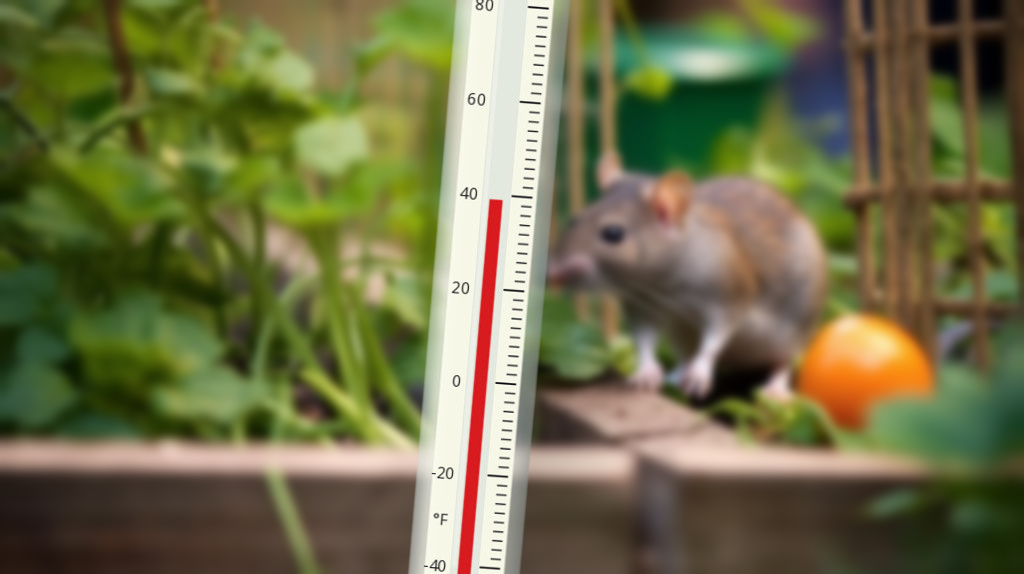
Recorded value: **39** °F
